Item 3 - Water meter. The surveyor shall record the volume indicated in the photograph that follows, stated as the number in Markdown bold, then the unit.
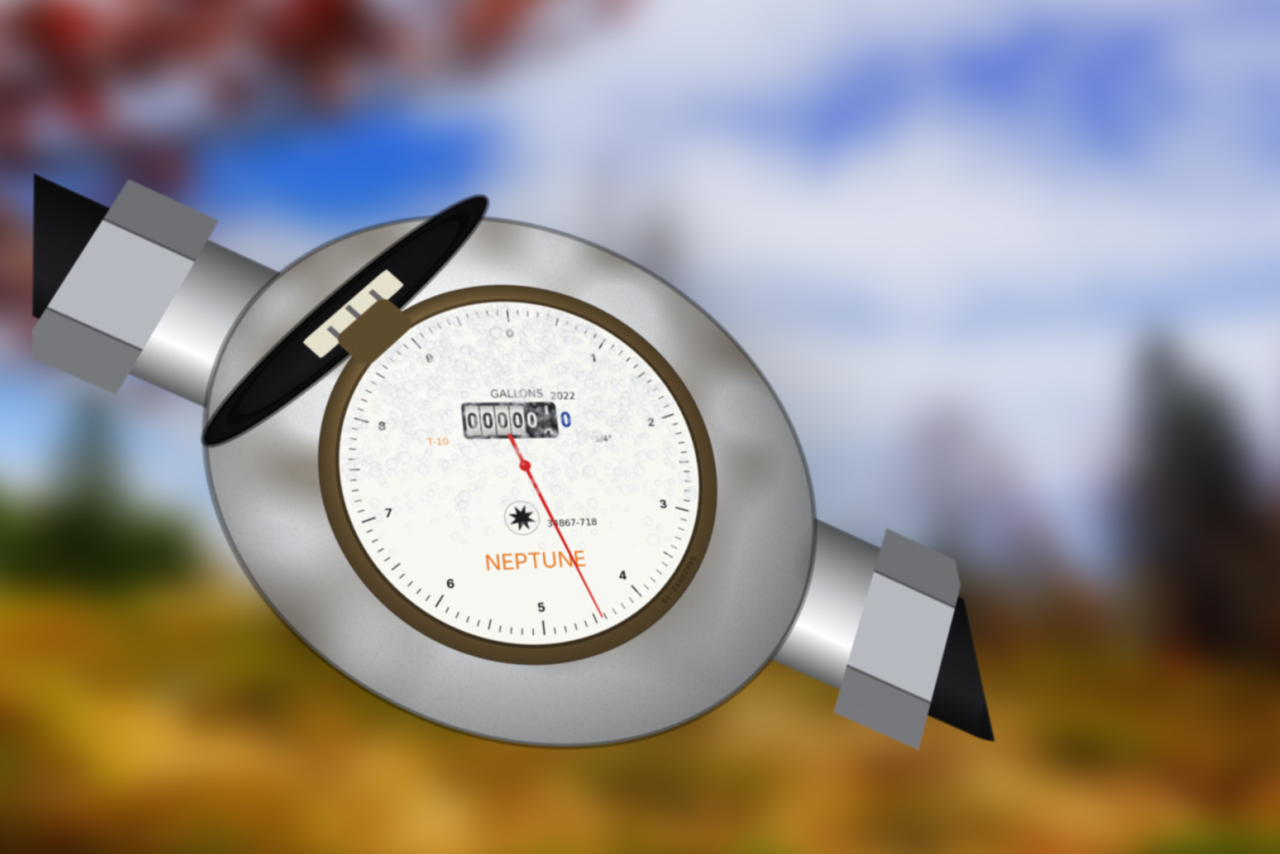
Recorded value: **14.4** gal
